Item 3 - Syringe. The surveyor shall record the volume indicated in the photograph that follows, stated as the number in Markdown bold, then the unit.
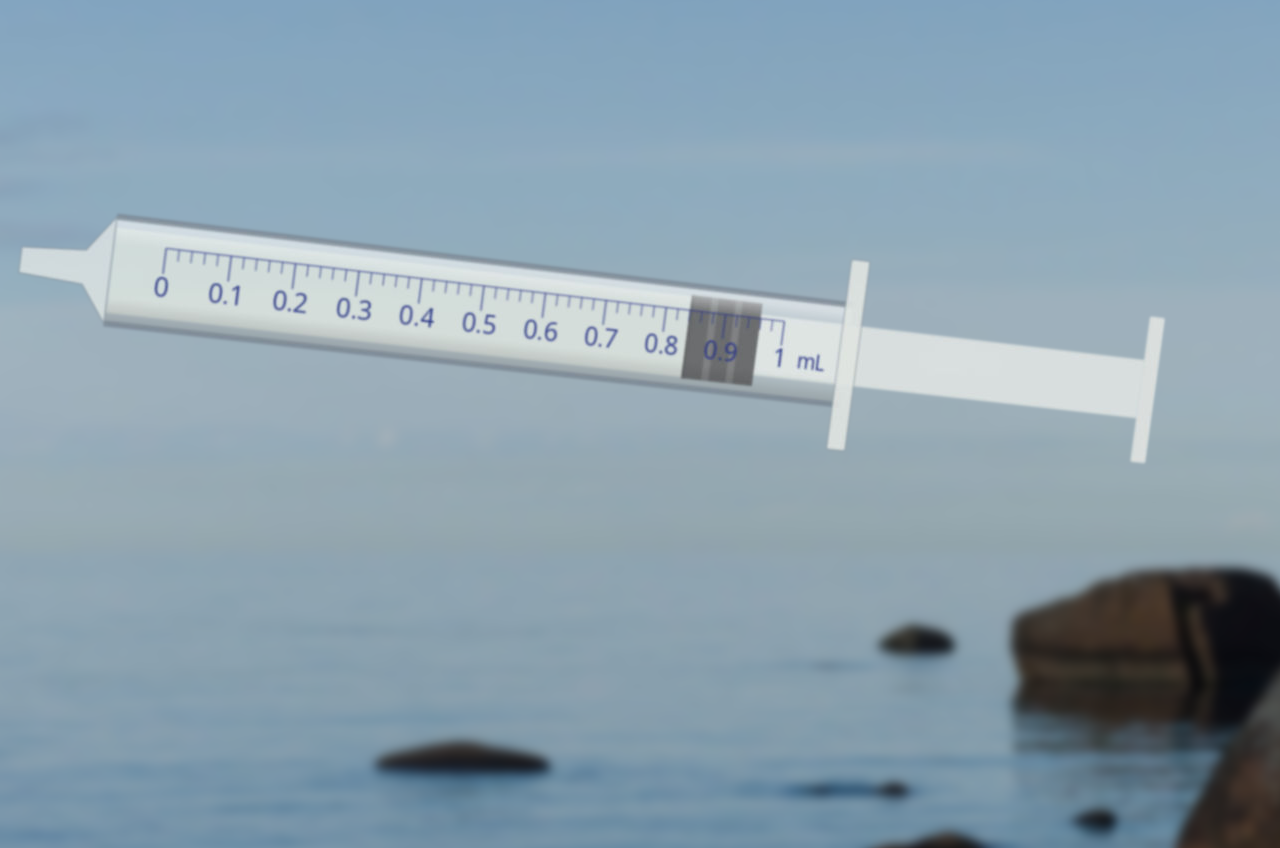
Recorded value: **0.84** mL
